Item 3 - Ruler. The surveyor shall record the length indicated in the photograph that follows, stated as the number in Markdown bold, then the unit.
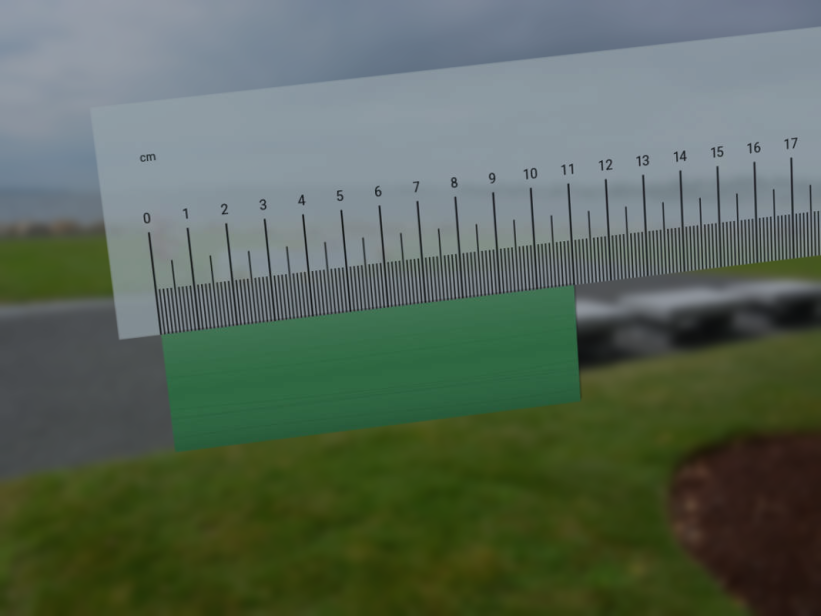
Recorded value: **11** cm
